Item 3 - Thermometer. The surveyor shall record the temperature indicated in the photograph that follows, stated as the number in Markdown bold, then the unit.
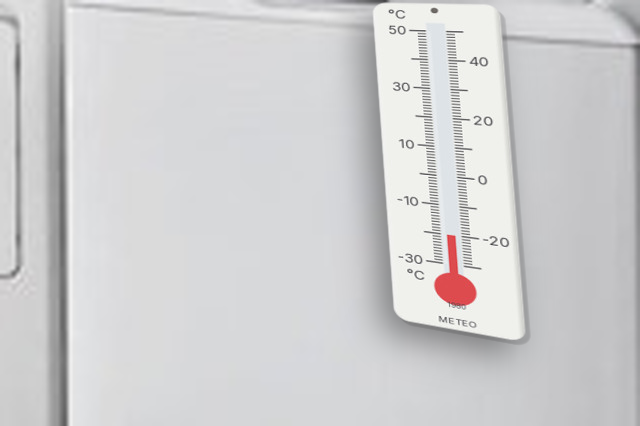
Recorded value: **-20** °C
